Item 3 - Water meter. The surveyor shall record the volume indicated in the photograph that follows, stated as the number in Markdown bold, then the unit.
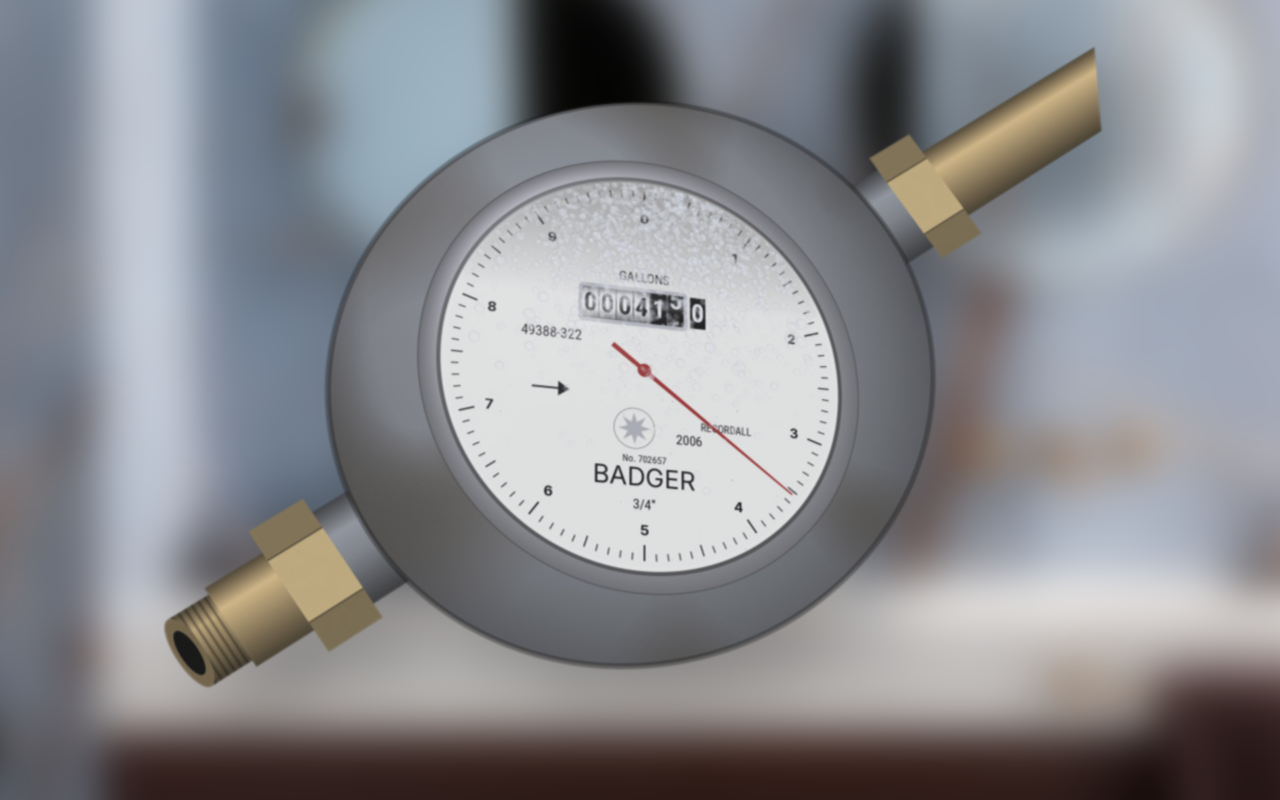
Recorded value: **4153.5** gal
